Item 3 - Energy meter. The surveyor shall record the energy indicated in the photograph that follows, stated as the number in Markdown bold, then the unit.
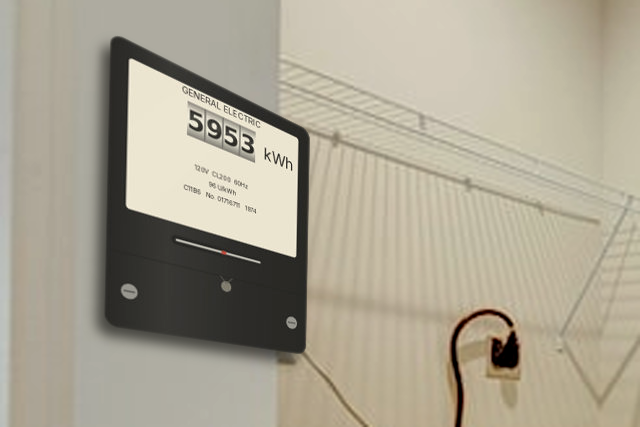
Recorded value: **5953** kWh
